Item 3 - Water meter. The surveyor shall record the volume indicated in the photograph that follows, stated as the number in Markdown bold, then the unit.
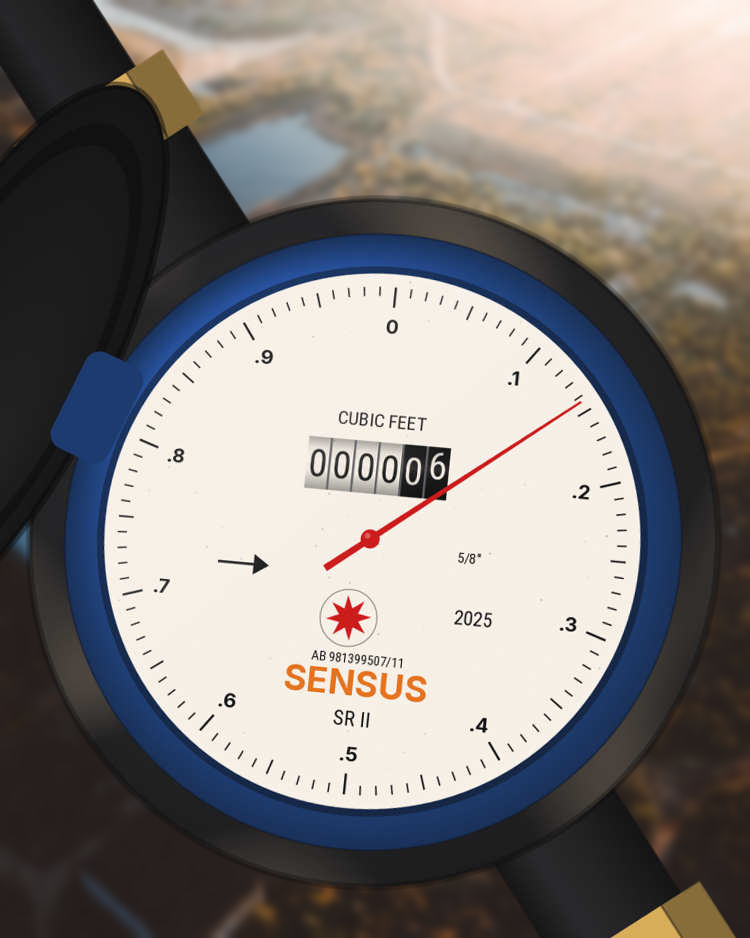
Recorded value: **6.14** ft³
